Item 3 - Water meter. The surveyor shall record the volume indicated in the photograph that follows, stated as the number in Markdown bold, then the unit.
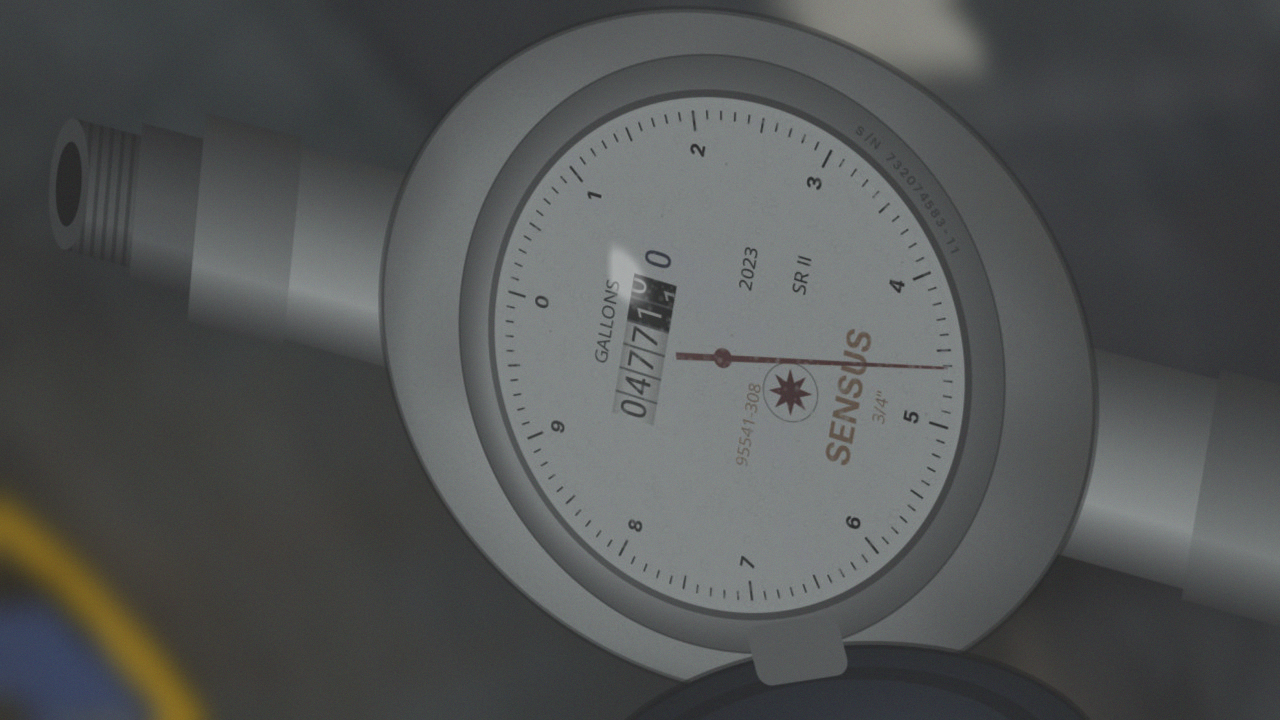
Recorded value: **477104.6** gal
